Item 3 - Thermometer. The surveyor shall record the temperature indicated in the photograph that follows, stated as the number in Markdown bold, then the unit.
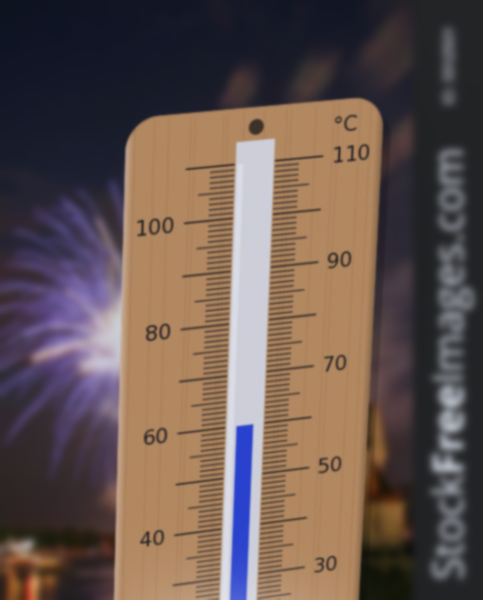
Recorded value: **60** °C
